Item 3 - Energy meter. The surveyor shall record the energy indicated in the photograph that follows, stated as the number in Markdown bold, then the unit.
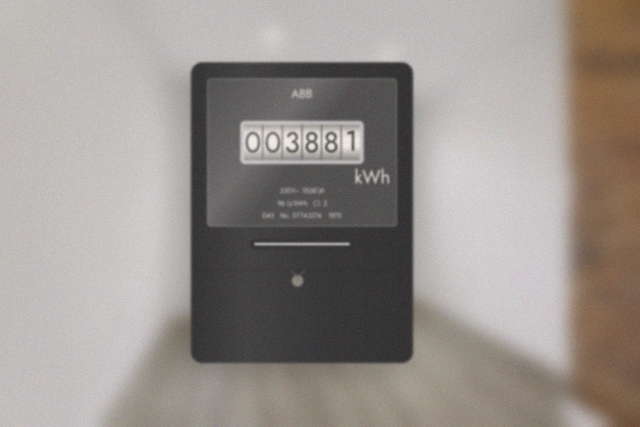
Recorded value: **3881** kWh
